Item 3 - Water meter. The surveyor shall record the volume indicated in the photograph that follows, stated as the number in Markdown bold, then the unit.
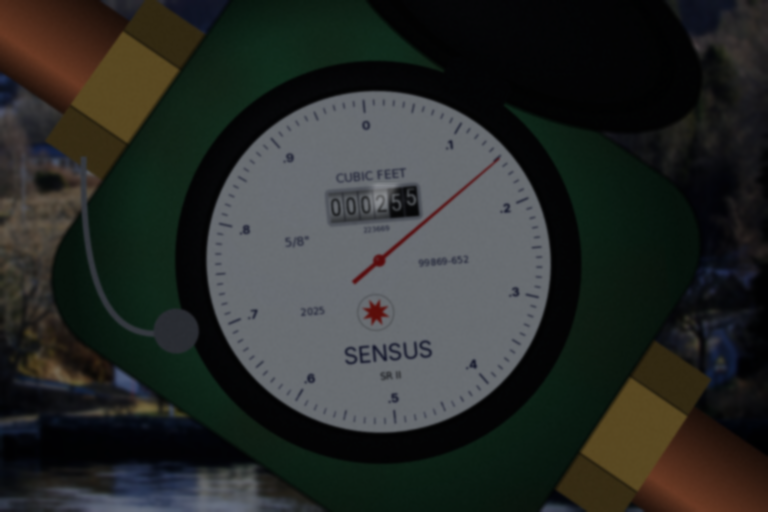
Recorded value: **255.15** ft³
